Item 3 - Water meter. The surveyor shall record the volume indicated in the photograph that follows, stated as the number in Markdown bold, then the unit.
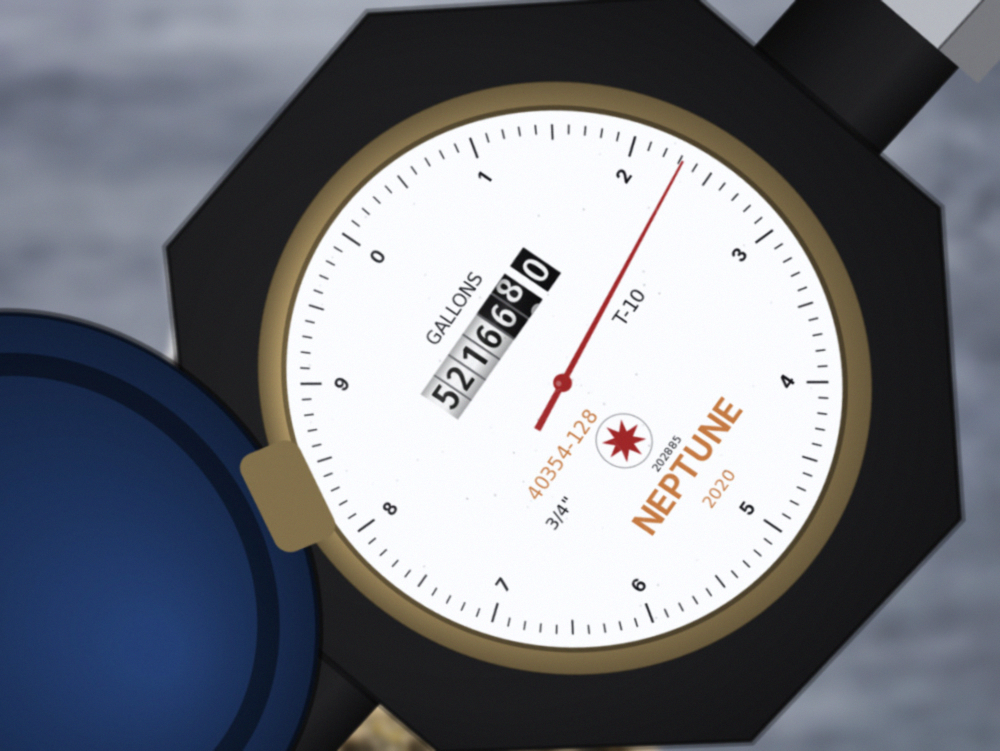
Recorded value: **5216682.3** gal
